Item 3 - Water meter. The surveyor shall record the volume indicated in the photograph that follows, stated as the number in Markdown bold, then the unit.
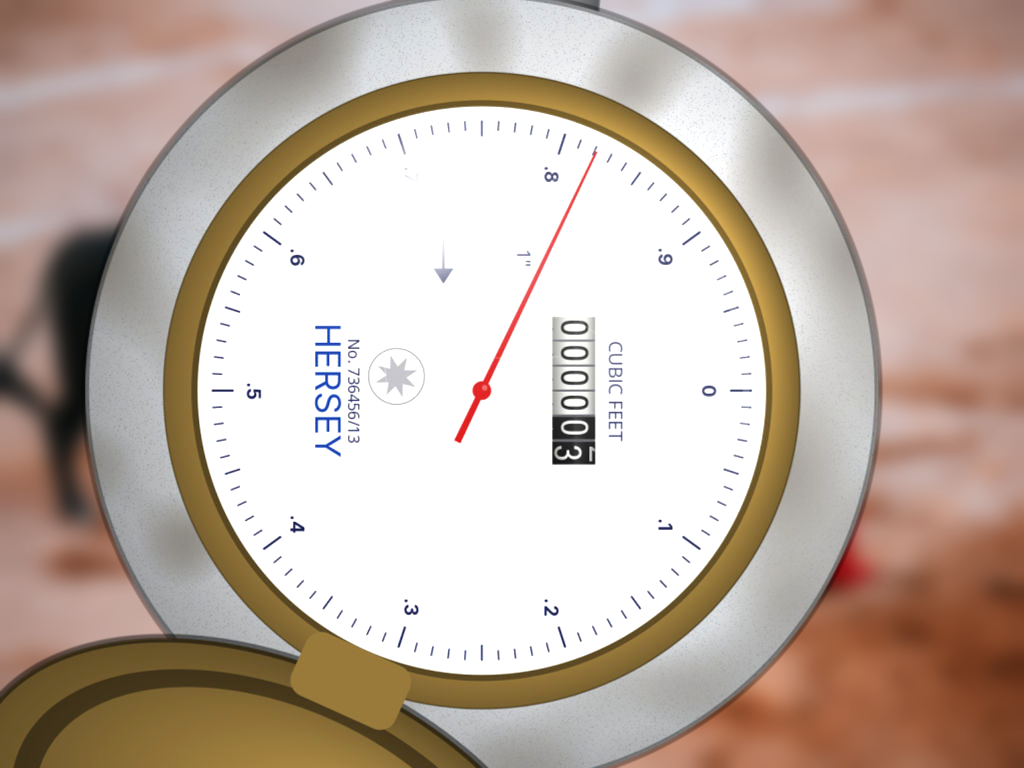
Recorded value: **2.82** ft³
